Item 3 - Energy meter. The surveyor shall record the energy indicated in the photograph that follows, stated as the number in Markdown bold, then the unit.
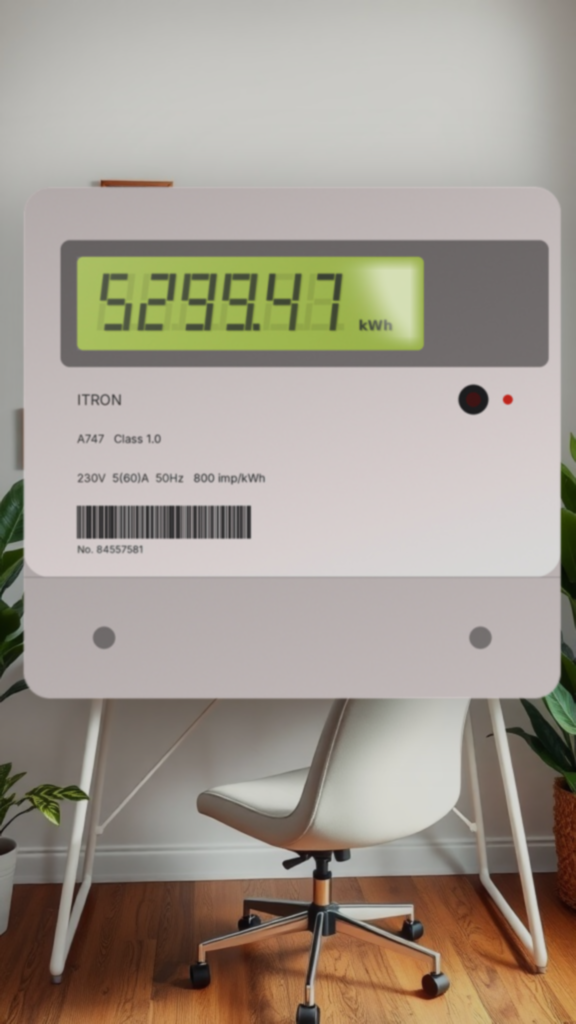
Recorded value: **5299.47** kWh
